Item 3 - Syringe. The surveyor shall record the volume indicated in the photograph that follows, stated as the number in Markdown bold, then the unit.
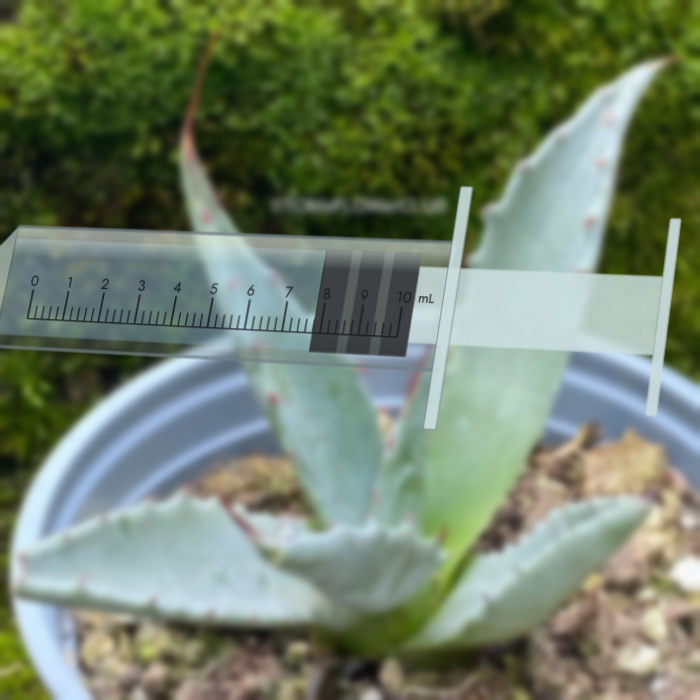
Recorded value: **7.8** mL
